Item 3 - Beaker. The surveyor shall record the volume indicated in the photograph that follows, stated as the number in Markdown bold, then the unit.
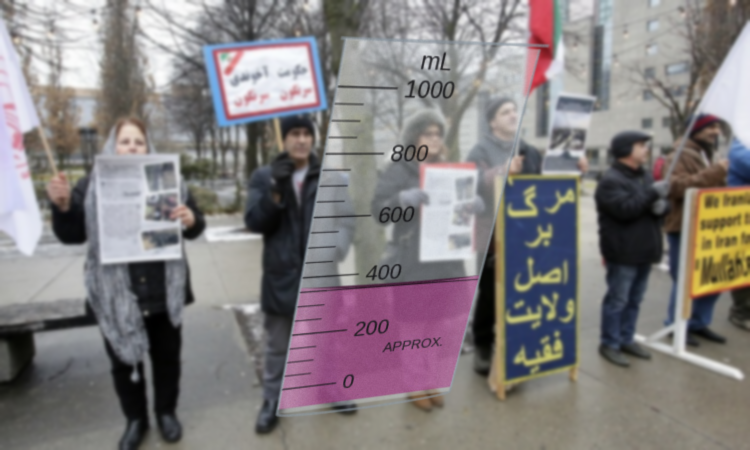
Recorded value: **350** mL
